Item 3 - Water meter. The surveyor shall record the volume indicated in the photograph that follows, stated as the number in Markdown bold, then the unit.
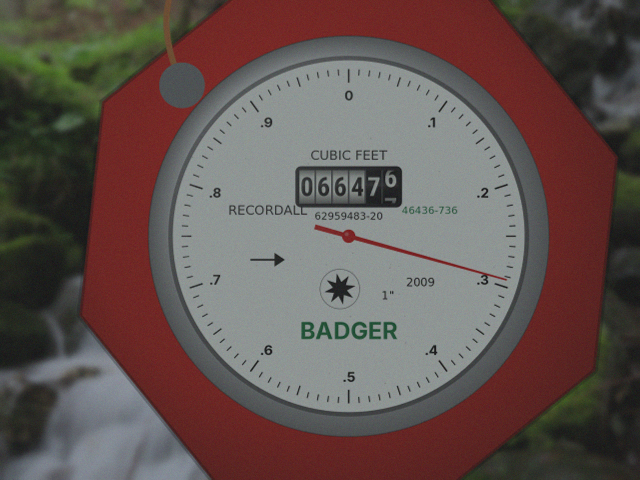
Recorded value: **66476.29** ft³
